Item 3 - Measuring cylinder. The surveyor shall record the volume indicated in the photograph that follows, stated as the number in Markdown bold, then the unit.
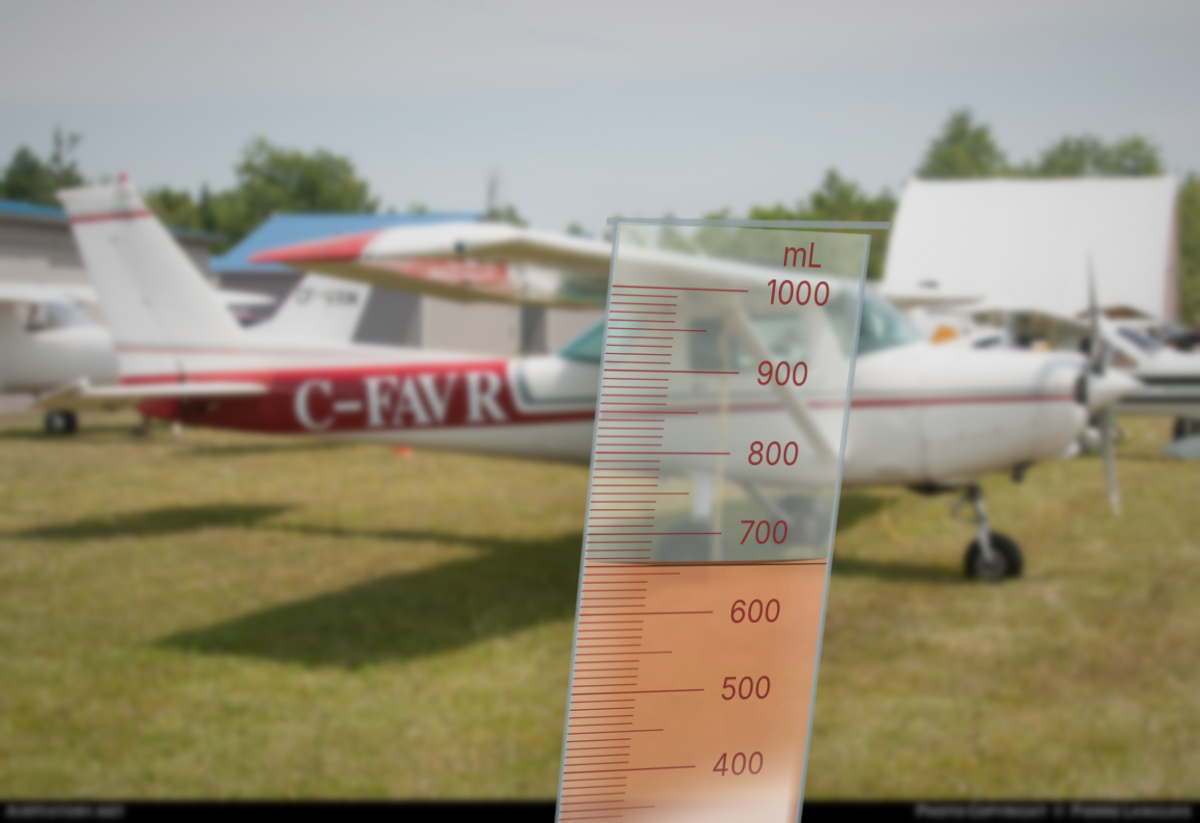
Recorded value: **660** mL
